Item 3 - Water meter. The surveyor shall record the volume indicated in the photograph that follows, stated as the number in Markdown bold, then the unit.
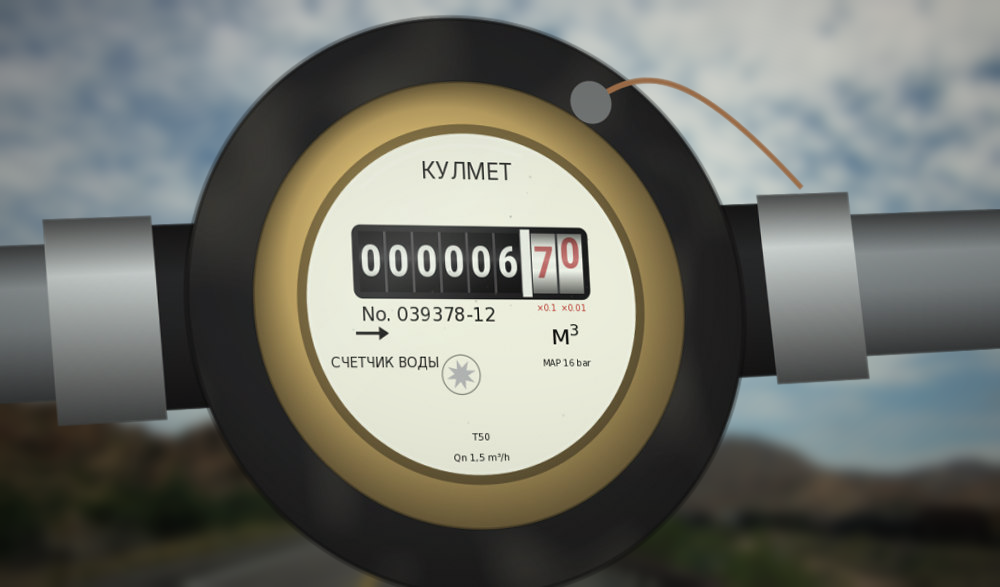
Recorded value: **6.70** m³
